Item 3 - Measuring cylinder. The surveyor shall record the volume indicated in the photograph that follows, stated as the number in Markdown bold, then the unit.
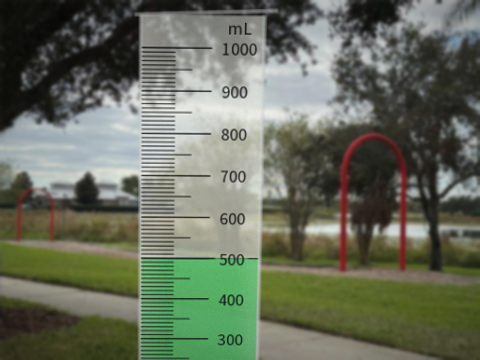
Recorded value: **500** mL
